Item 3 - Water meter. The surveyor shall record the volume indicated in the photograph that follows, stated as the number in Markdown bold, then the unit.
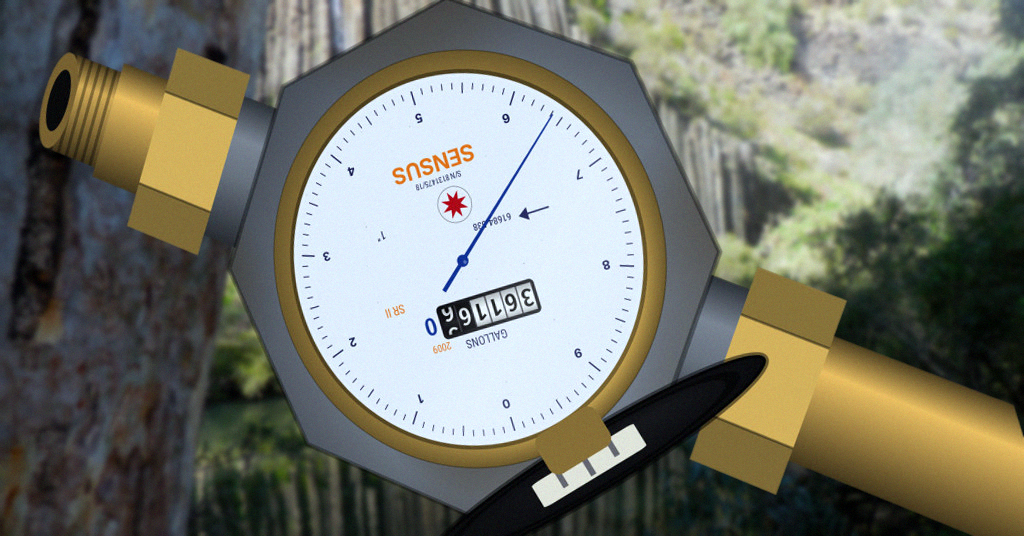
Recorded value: **3611656.4** gal
